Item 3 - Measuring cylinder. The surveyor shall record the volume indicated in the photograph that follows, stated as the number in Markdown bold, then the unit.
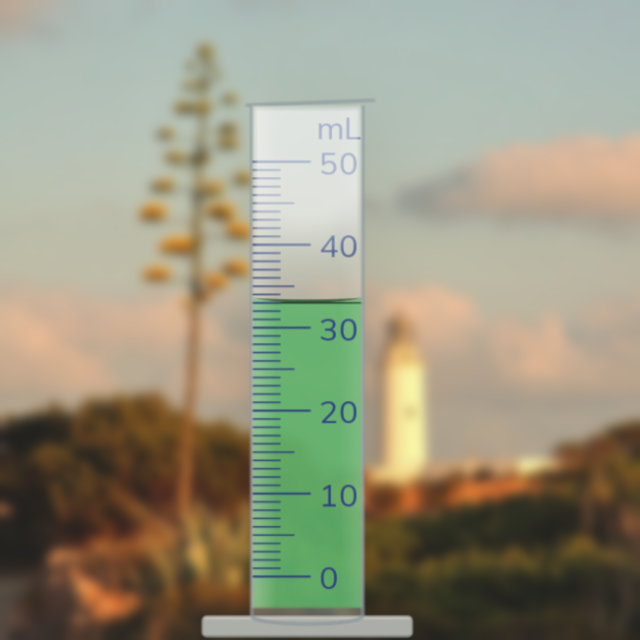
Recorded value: **33** mL
